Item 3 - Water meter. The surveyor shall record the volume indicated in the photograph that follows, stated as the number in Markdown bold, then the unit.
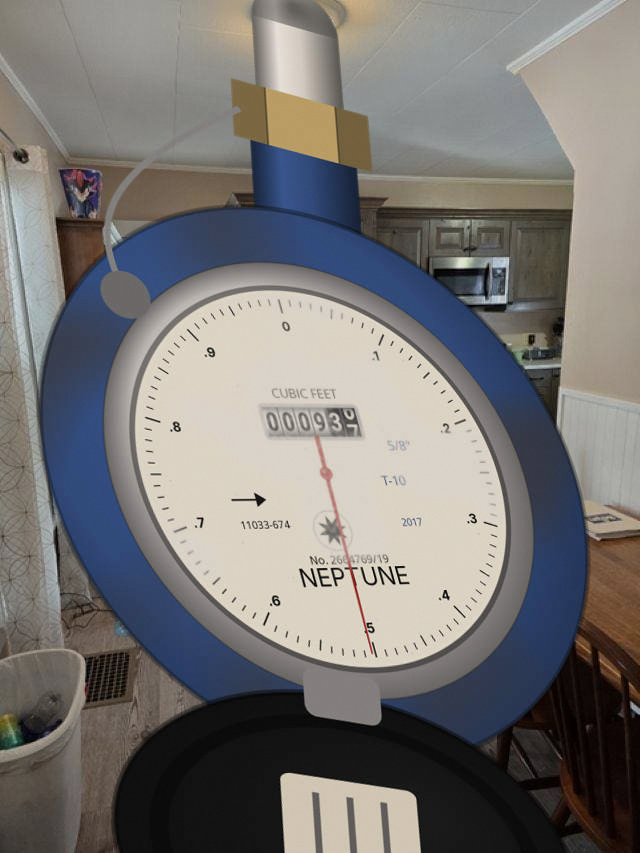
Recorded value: **936.50** ft³
